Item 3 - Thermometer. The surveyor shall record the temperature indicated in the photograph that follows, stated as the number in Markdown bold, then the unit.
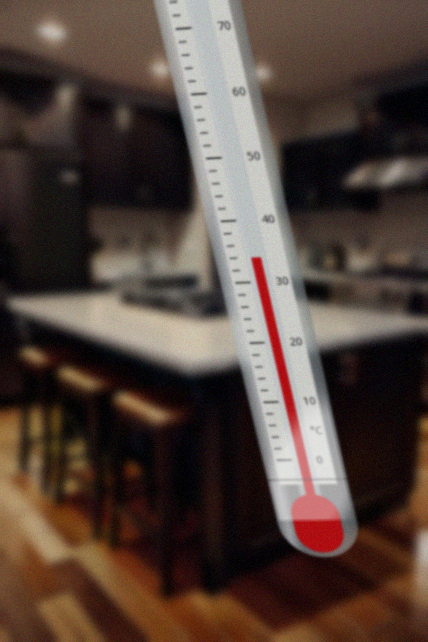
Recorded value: **34** °C
